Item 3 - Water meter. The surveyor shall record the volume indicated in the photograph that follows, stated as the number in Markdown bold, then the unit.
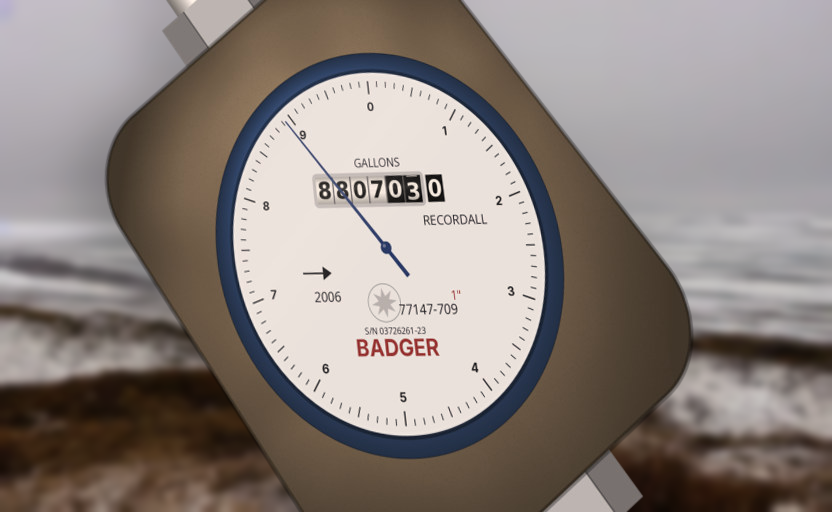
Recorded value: **8807028.9** gal
